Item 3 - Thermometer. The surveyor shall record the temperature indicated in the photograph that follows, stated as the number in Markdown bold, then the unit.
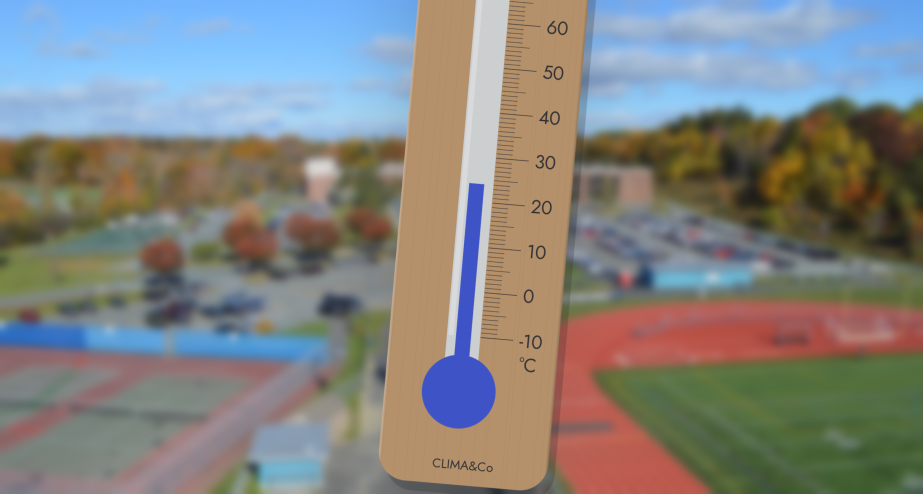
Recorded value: **24** °C
